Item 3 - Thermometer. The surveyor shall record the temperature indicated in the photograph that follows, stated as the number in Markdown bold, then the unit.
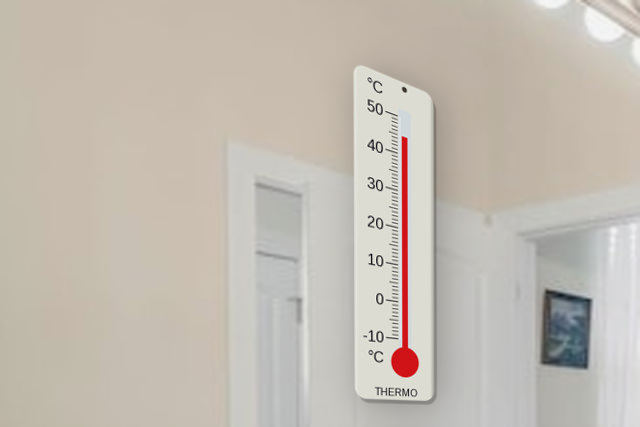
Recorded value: **45** °C
